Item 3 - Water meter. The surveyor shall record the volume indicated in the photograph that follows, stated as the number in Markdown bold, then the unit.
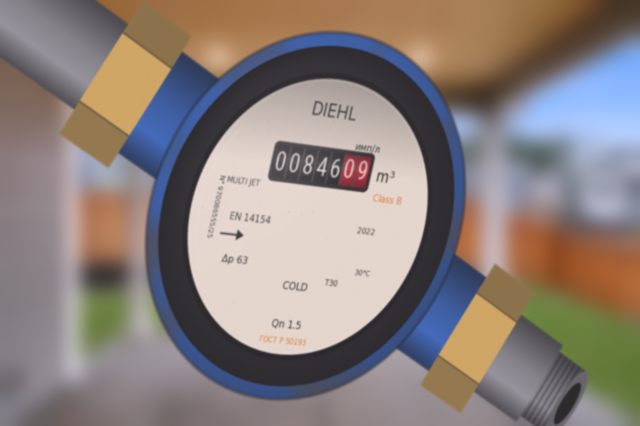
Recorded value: **846.09** m³
